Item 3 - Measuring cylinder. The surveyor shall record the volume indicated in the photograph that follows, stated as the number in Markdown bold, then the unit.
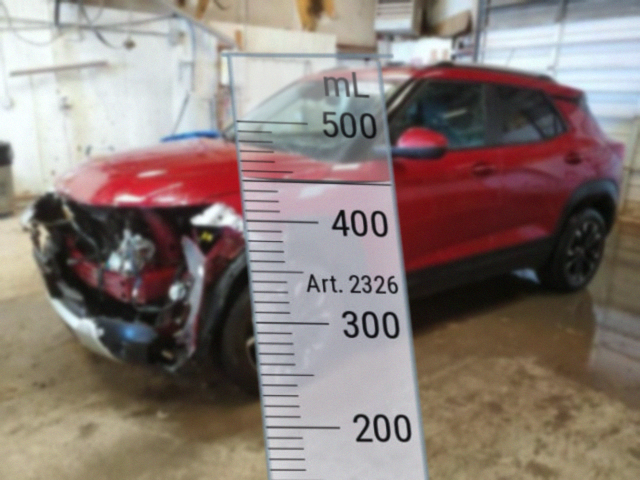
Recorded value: **440** mL
